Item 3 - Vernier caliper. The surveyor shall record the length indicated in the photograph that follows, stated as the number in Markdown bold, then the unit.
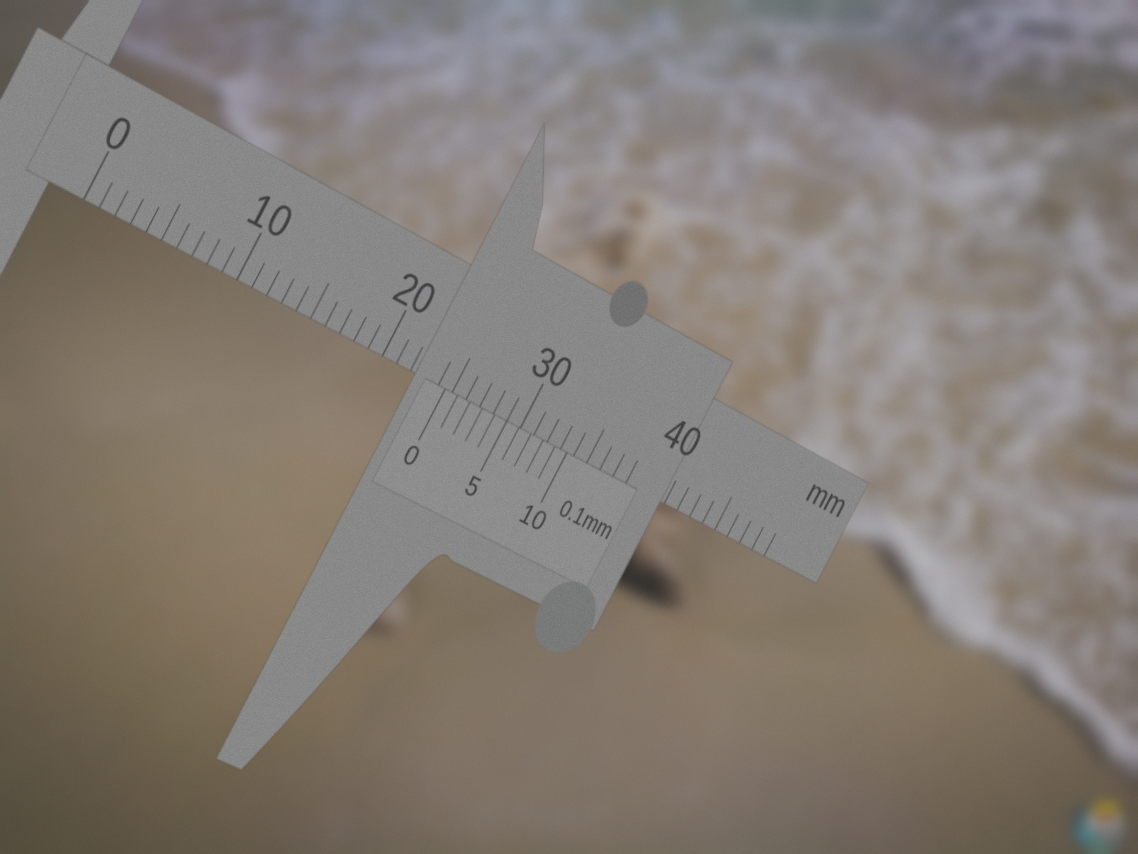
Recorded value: **24.5** mm
